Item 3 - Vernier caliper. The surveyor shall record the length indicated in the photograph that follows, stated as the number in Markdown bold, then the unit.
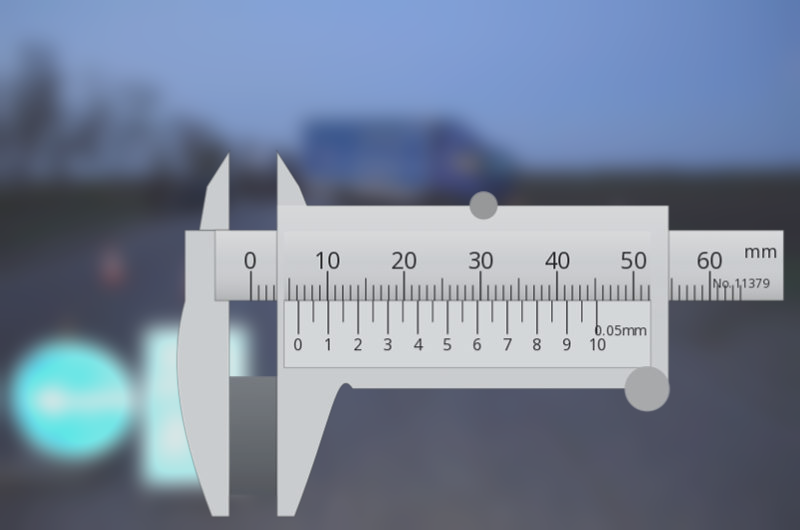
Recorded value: **6.2** mm
